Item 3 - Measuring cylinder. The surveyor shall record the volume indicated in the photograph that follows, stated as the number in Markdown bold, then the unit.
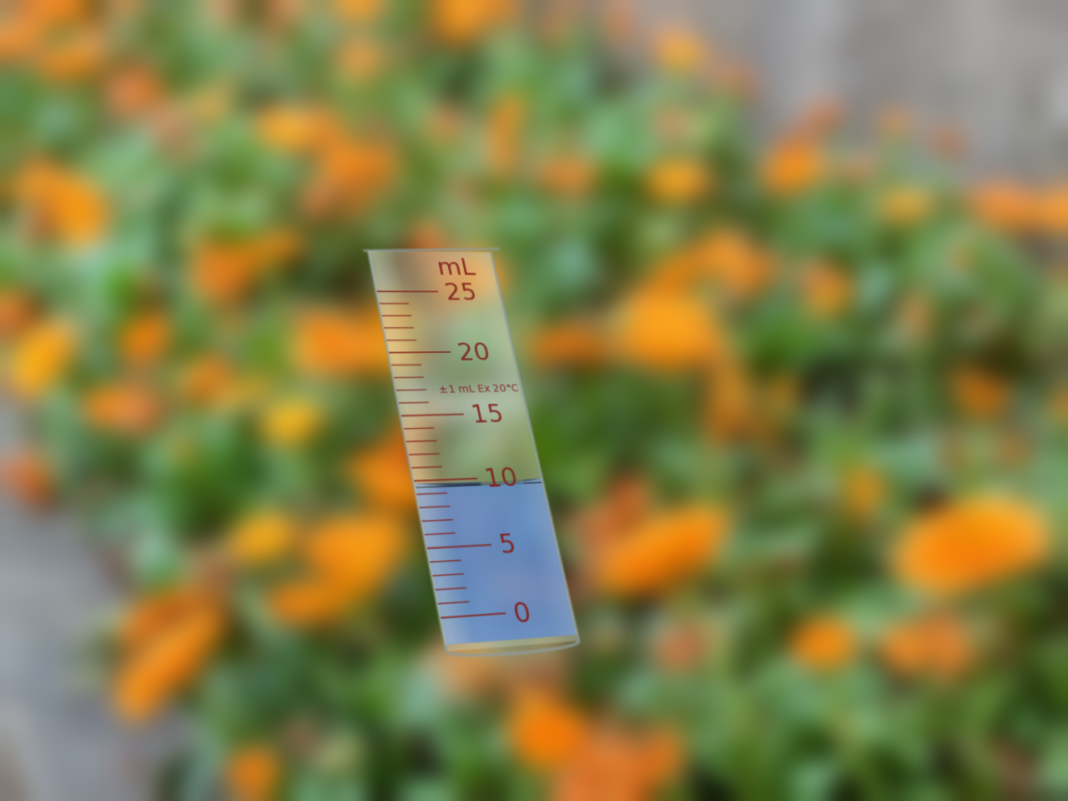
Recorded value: **9.5** mL
